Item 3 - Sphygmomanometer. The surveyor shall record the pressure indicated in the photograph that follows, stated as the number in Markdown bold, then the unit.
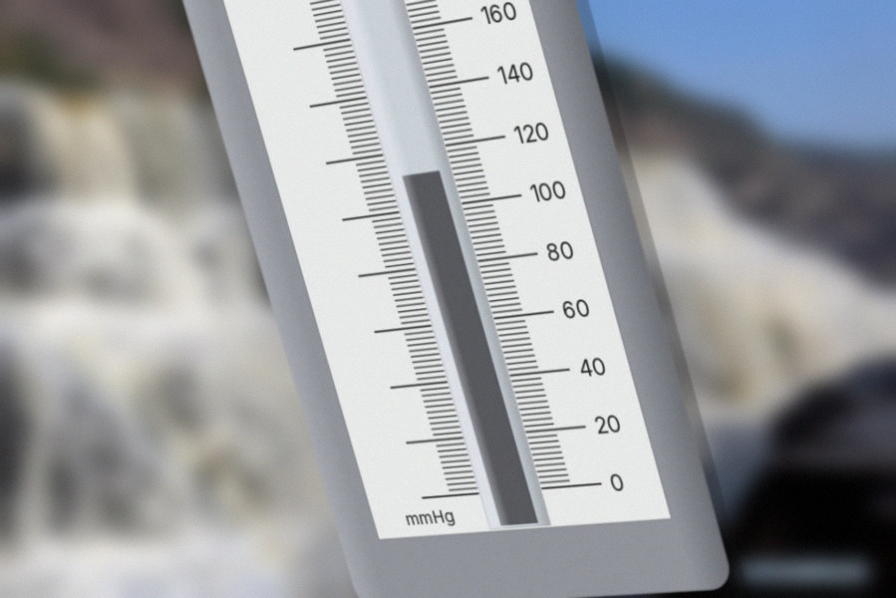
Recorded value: **112** mmHg
